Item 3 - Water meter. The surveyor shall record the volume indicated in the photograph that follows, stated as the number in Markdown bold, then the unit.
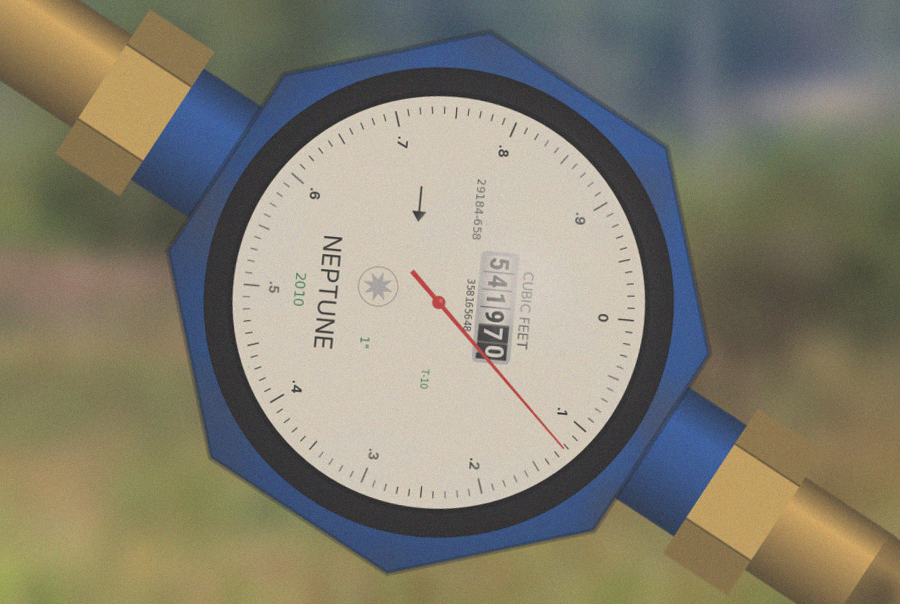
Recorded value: **541970.12** ft³
